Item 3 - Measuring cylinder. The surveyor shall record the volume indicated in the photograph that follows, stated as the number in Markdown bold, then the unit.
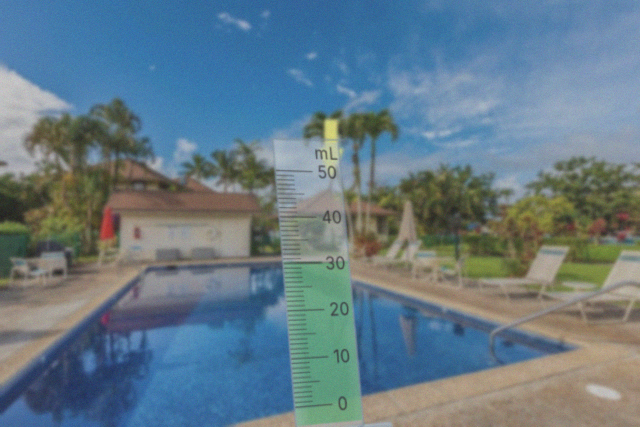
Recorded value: **30** mL
